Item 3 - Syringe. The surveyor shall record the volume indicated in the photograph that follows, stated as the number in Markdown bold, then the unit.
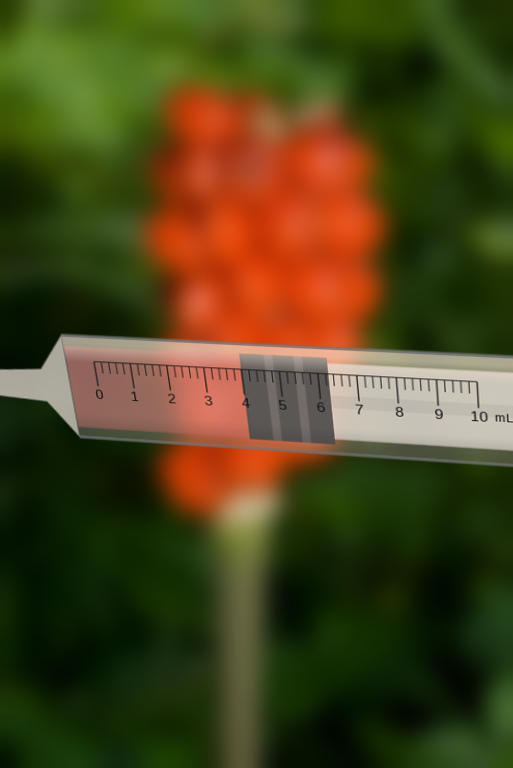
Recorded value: **4** mL
